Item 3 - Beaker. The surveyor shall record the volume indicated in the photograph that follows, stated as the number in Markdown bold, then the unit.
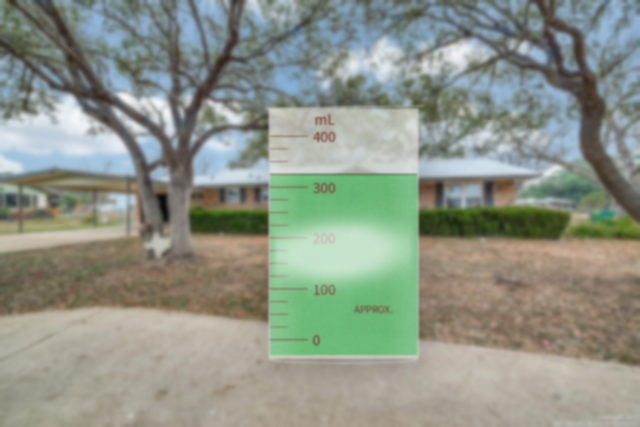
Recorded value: **325** mL
